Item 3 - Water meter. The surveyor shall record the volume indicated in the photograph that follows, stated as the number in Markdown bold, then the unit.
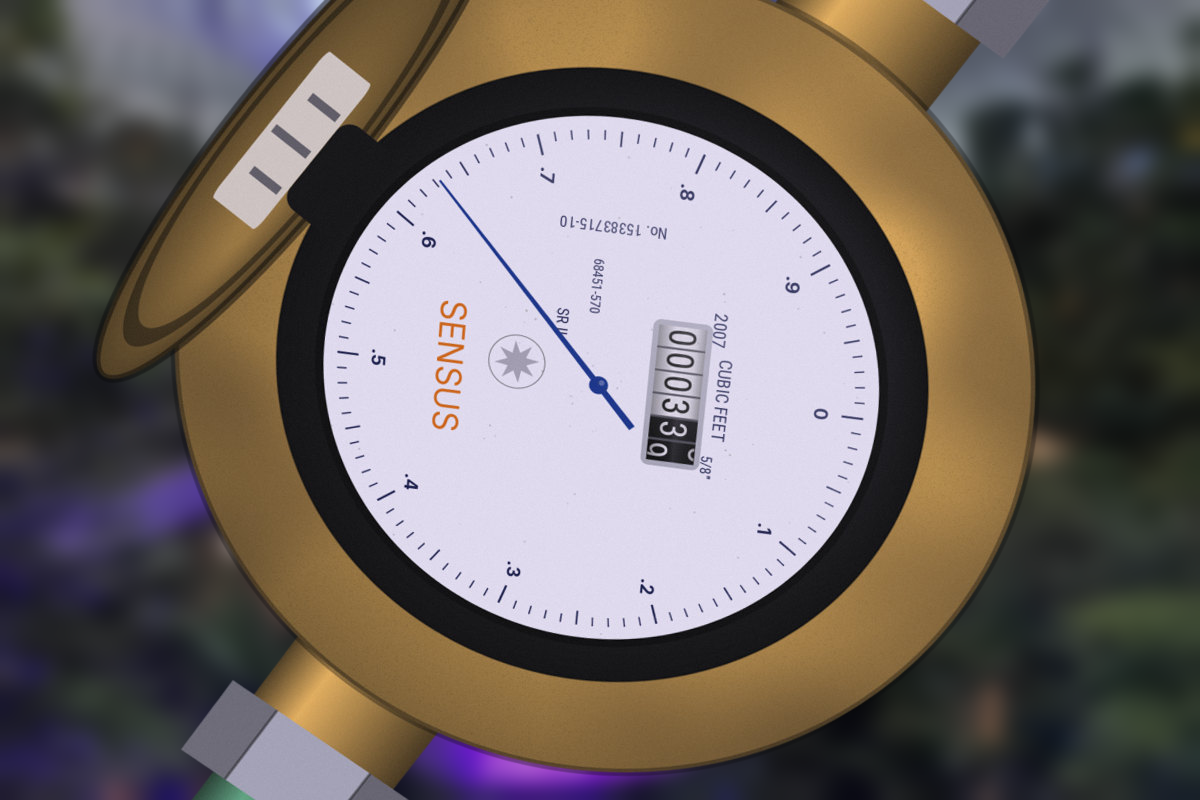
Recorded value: **338.63** ft³
